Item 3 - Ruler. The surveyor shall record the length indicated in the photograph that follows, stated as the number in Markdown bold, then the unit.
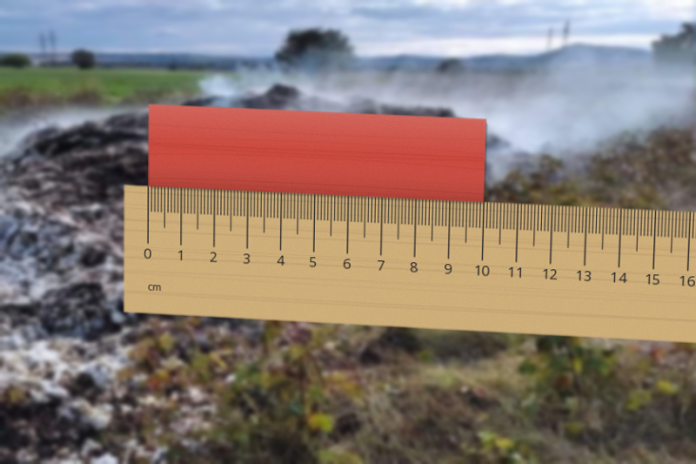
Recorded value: **10** cm
